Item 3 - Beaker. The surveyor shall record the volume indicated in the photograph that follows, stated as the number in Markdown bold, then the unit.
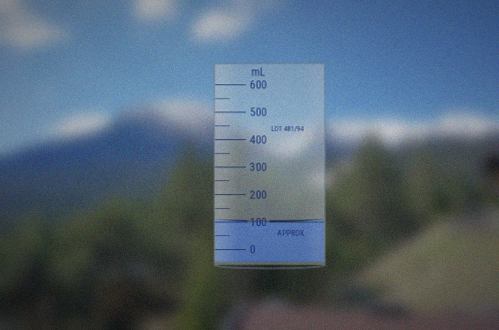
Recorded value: **100** mL
